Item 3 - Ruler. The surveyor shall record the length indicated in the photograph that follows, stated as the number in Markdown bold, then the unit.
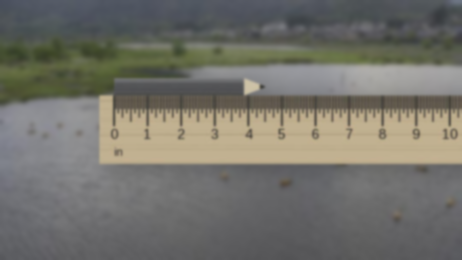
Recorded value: **4.5** in
